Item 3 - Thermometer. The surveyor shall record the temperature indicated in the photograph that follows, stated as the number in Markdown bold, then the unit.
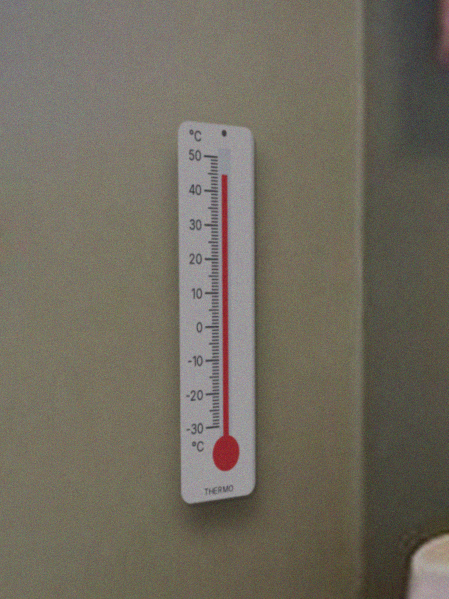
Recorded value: **45** °C
